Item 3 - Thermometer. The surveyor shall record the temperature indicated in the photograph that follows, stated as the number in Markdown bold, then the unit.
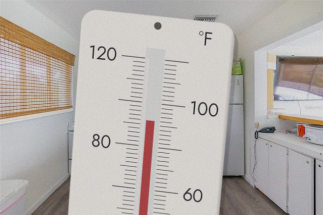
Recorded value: **92** °F
